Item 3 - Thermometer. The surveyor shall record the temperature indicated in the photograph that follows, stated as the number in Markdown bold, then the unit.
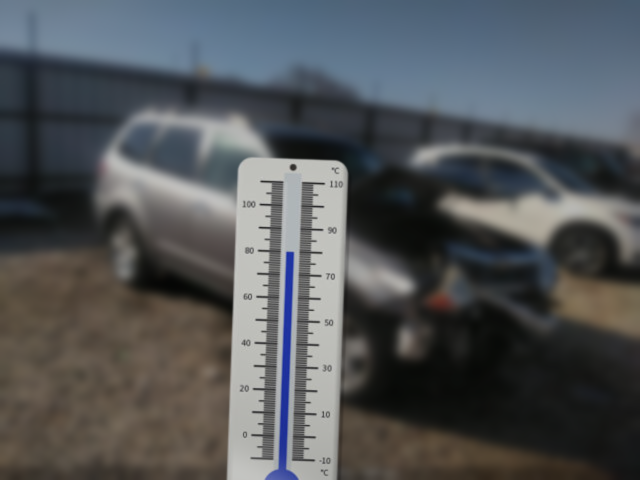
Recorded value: **80** °C
